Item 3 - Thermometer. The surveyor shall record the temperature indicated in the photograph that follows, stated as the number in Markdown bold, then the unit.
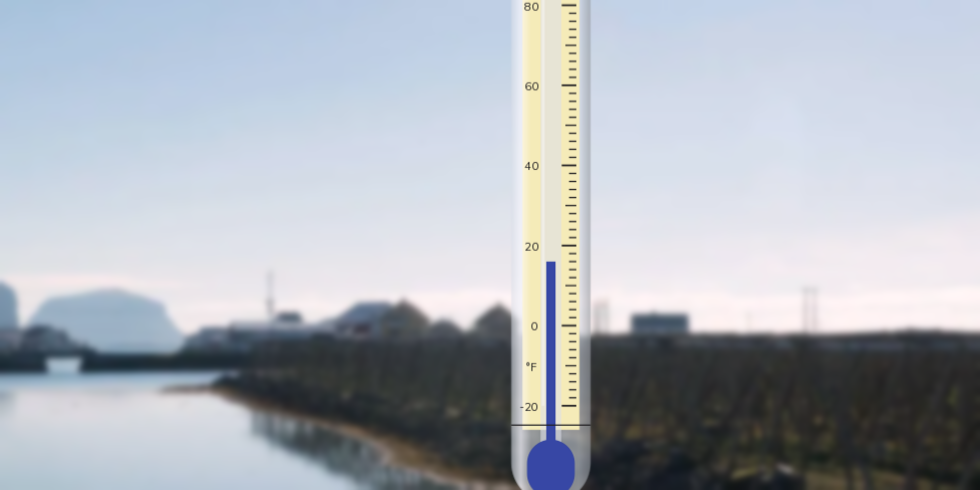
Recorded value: **16** °F
